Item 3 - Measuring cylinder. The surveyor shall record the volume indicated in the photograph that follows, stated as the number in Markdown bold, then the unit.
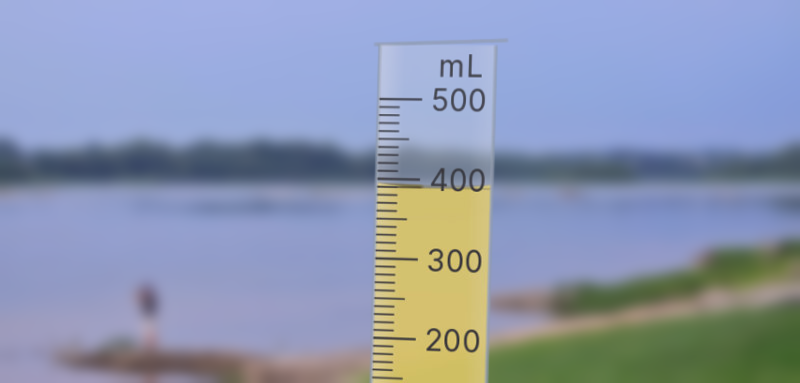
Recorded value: **390** mL
